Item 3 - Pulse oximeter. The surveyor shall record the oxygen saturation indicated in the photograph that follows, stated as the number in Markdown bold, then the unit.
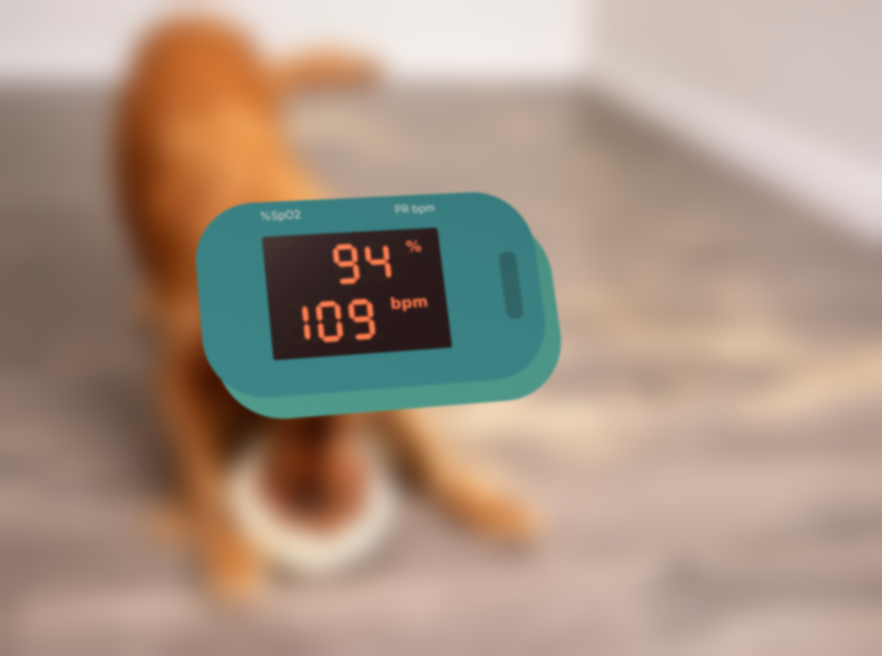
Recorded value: **94** %
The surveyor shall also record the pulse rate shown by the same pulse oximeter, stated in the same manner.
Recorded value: **109** bpm
